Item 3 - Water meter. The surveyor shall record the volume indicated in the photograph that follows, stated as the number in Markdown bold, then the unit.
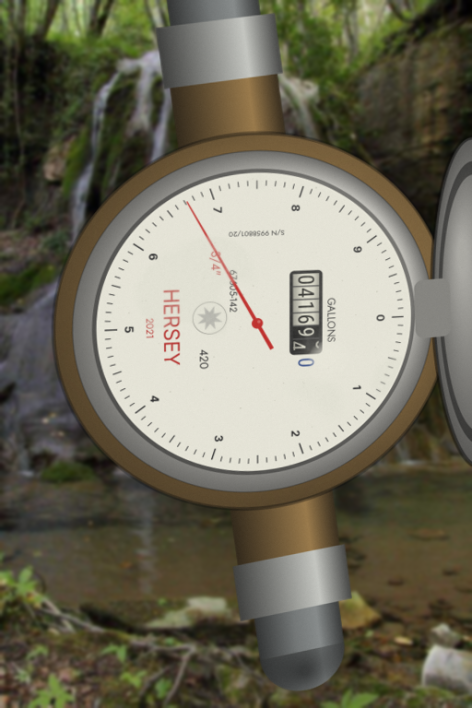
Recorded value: **416936.7** gal
